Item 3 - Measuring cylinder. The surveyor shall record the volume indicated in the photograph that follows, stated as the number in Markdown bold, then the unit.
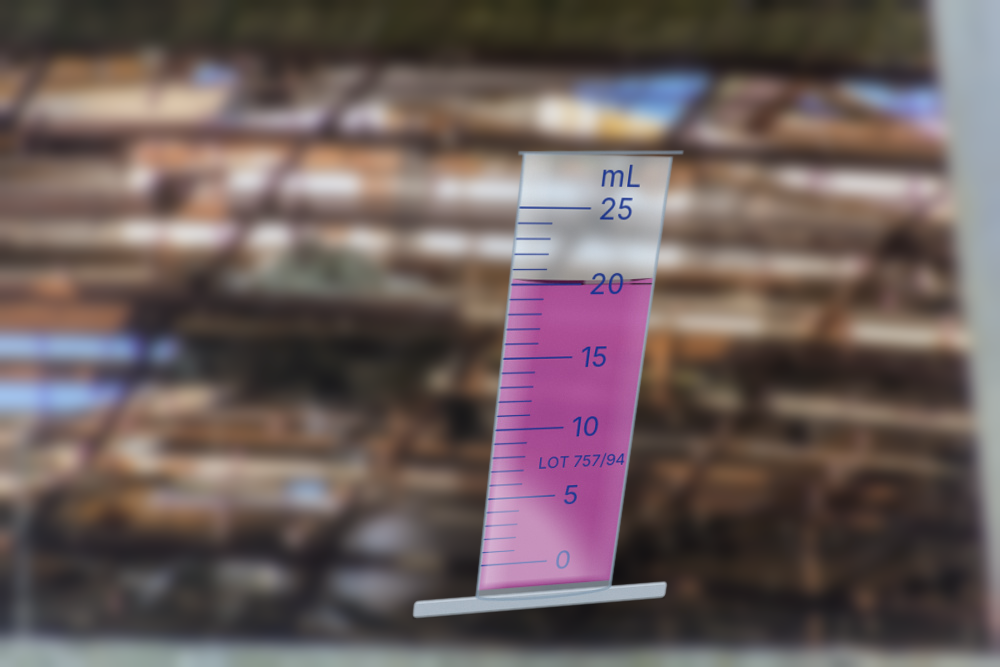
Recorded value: **20** mL
